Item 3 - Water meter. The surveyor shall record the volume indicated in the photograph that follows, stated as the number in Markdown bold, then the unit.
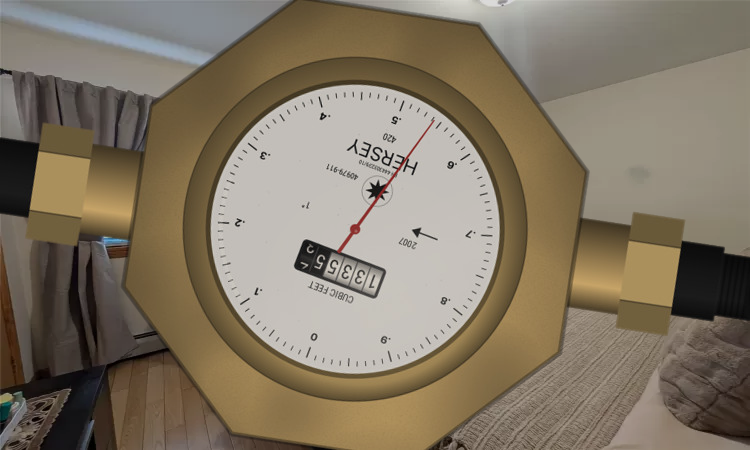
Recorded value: **133552.54** ft³
